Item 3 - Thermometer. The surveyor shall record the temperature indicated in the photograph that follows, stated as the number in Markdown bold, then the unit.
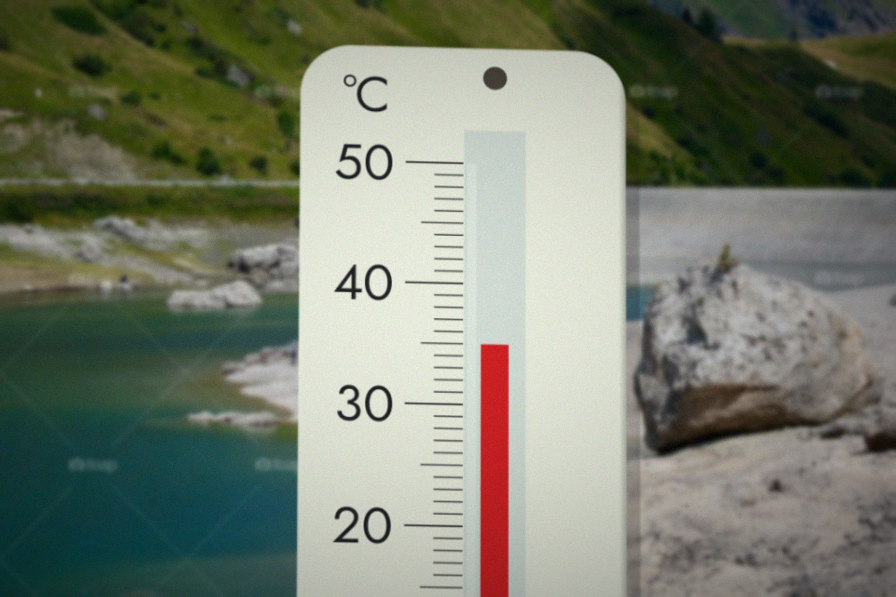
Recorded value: **35** °C
